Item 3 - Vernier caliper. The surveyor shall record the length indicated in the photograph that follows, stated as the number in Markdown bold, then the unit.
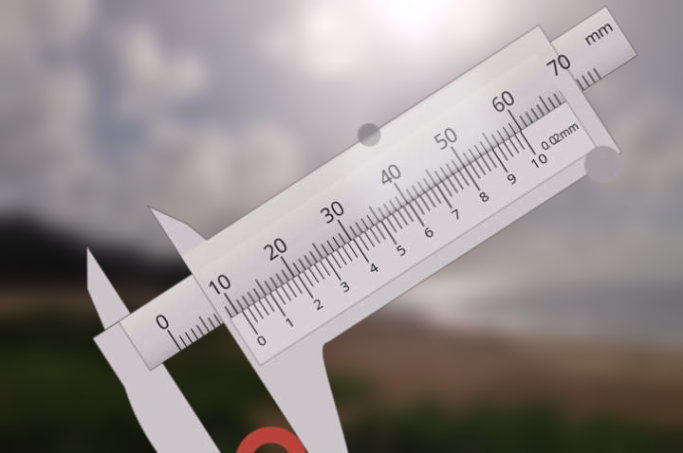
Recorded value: **10.8** mm
